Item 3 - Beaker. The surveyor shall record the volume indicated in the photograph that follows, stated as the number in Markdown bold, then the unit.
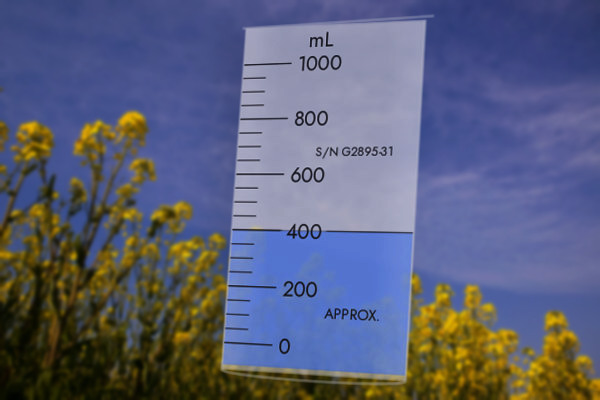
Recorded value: **400** mL
